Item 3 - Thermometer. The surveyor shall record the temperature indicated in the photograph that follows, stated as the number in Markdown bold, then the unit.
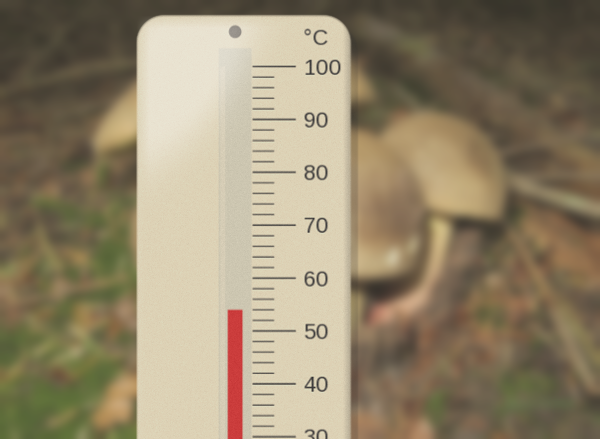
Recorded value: **54** °C
